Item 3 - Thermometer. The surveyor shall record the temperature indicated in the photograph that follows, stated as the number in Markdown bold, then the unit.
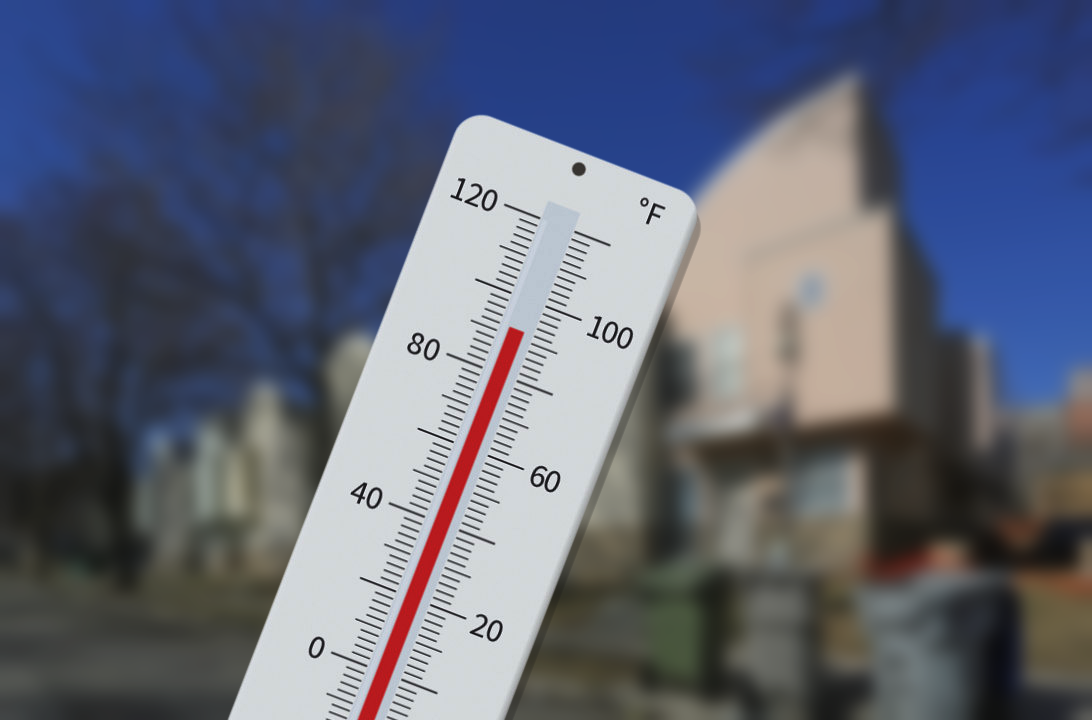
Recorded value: **92** °F
